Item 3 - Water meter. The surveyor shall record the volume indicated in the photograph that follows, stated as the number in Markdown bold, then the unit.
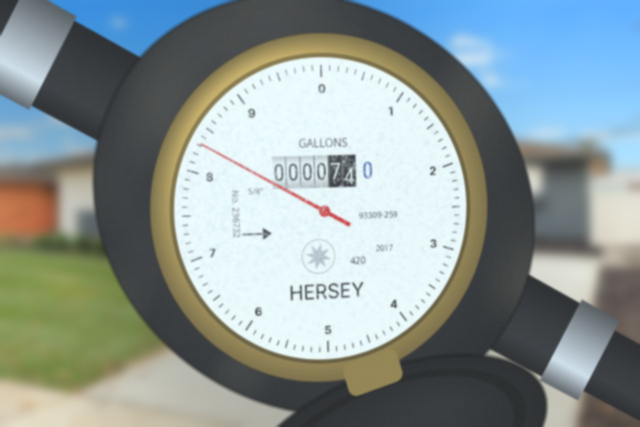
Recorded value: **738.3** gal
